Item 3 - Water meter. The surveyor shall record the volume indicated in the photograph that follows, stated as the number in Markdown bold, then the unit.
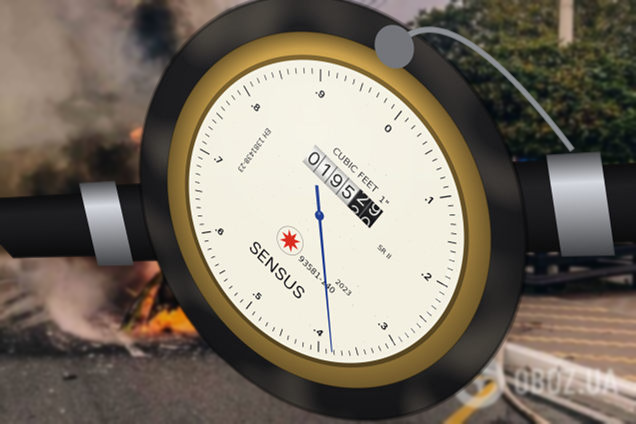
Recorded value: **19529.38** ft³
